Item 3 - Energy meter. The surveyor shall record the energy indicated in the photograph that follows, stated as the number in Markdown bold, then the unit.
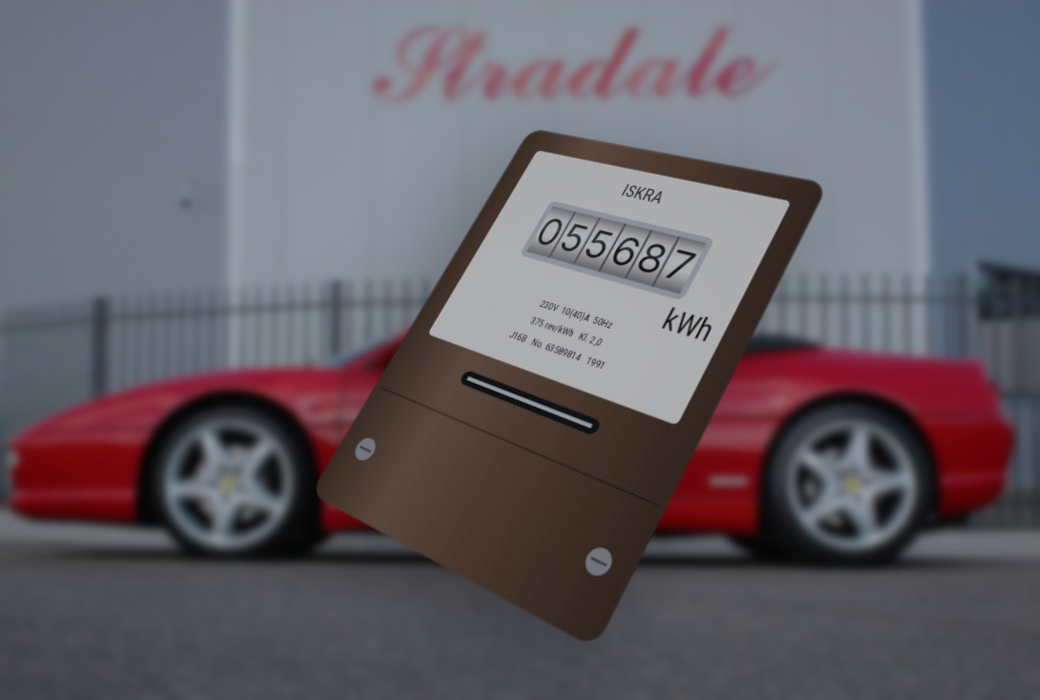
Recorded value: **55687** kWh
